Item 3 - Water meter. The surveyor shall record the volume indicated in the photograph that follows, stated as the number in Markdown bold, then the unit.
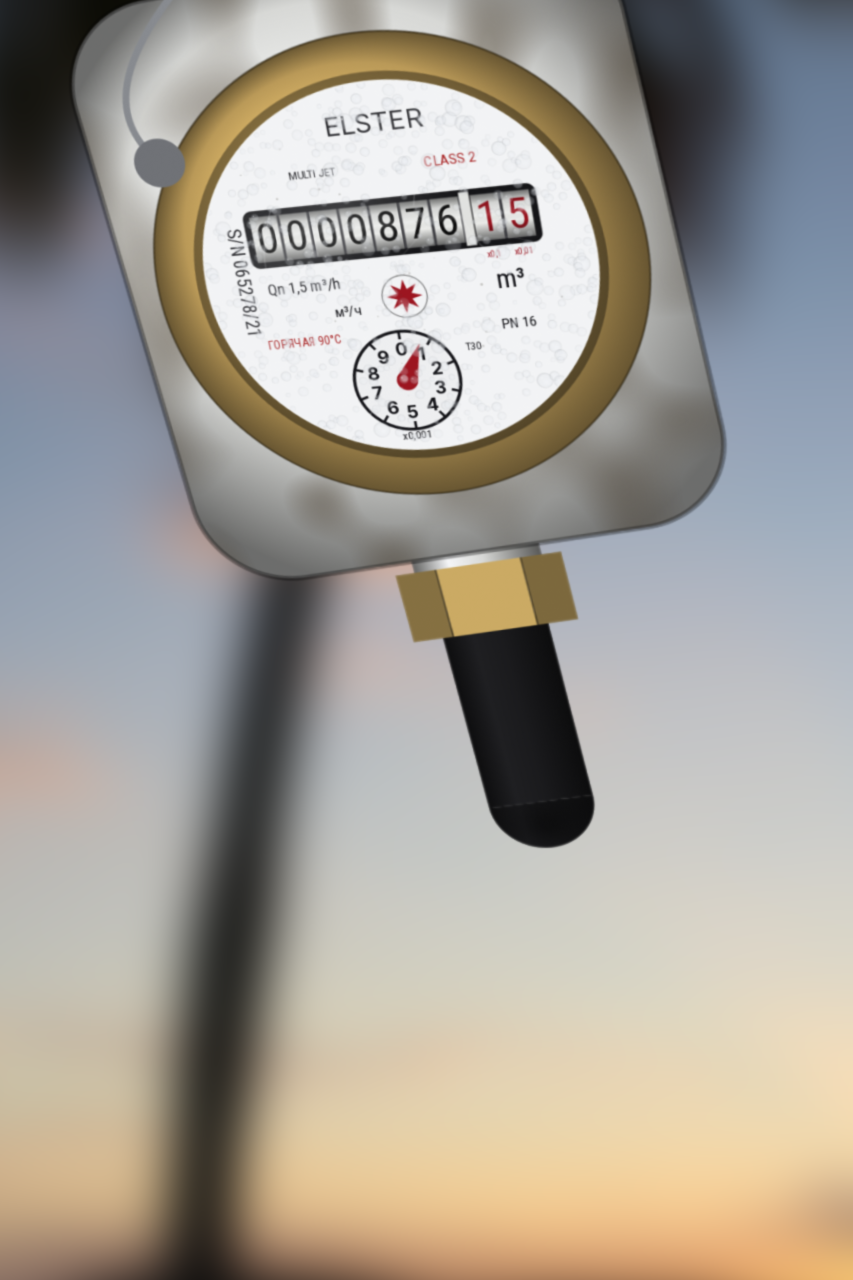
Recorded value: **876.150** m³
